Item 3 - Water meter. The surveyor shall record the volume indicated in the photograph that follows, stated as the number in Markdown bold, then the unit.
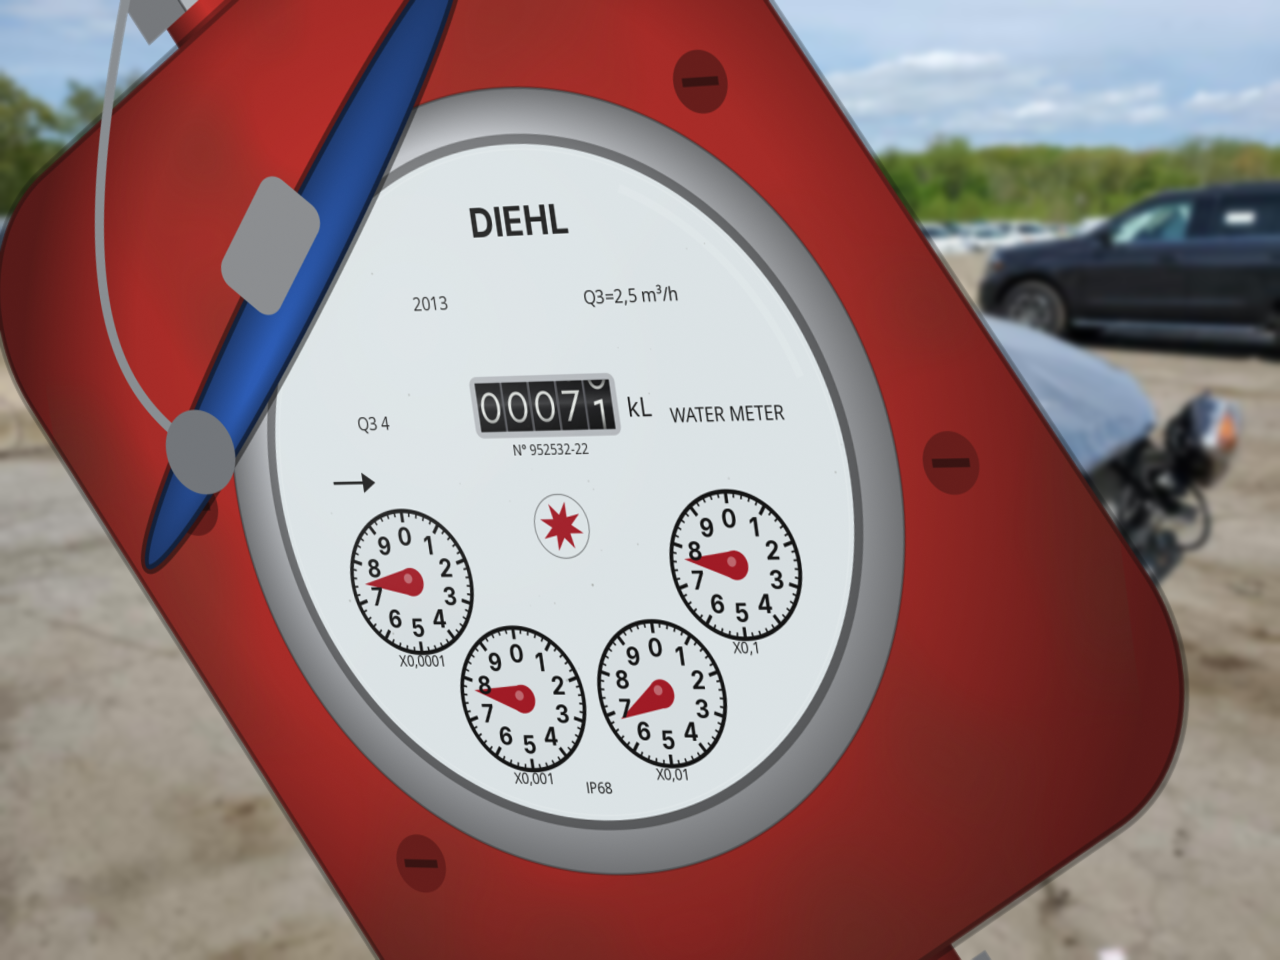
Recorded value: **70.7677** kL
